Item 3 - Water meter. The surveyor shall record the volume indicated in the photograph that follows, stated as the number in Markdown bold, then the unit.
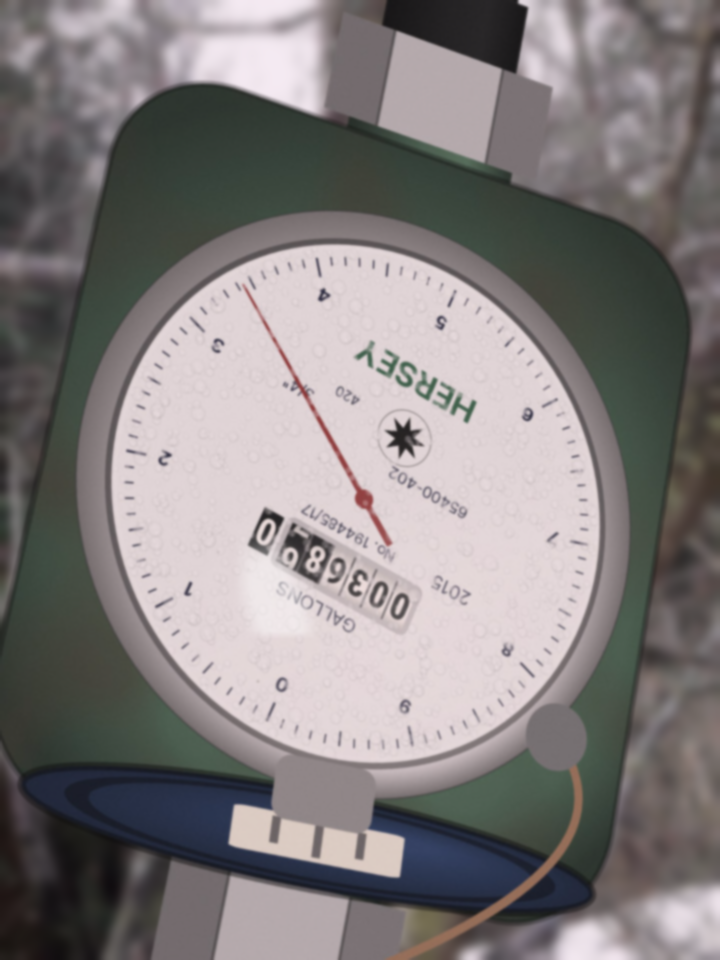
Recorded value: **36863.4** gal
